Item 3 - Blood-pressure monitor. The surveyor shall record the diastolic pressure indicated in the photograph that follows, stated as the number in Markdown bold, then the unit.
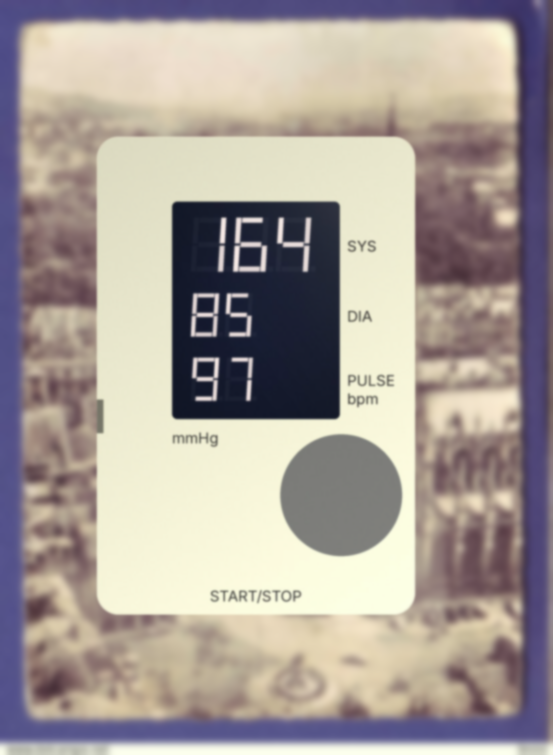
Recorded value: **85** mmHg
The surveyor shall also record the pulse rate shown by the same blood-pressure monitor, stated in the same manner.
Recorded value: **97** bpm
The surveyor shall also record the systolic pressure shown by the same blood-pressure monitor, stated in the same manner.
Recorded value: **164** mmHg
